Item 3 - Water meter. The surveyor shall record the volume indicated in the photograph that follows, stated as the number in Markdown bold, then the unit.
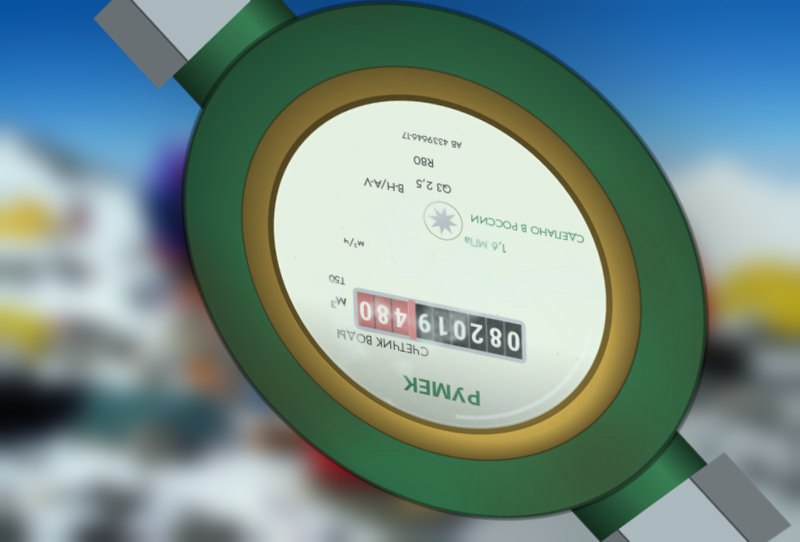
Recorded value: **82019.480** m³
